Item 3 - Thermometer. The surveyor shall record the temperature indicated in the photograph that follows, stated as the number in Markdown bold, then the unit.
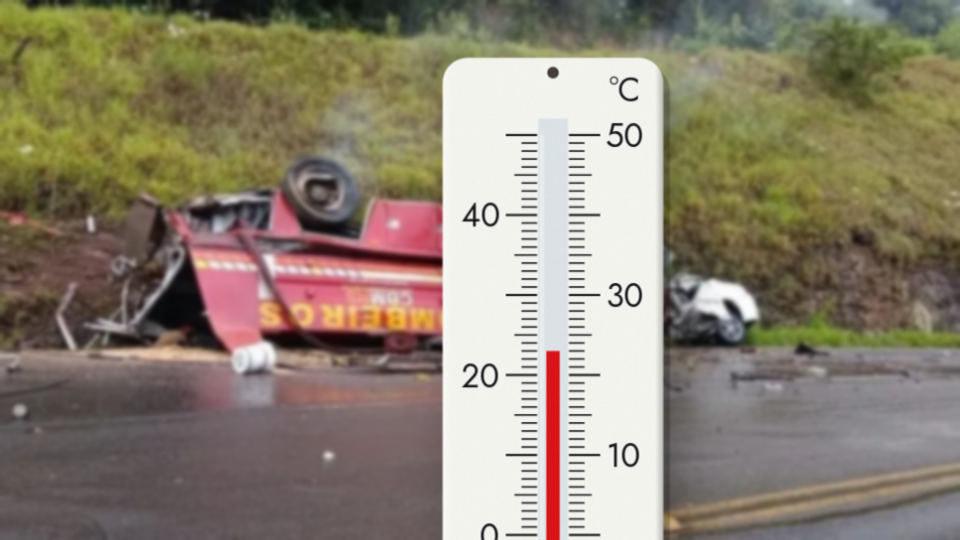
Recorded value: **23** °C
